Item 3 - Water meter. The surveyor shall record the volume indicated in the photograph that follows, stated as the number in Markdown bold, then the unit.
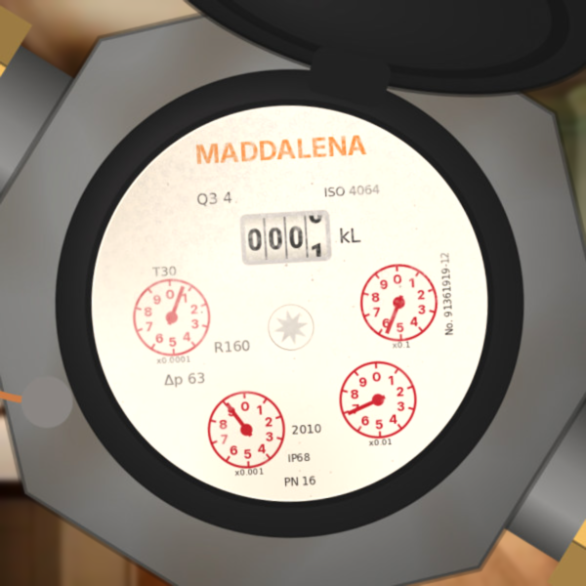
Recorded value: **0.5690** kL
